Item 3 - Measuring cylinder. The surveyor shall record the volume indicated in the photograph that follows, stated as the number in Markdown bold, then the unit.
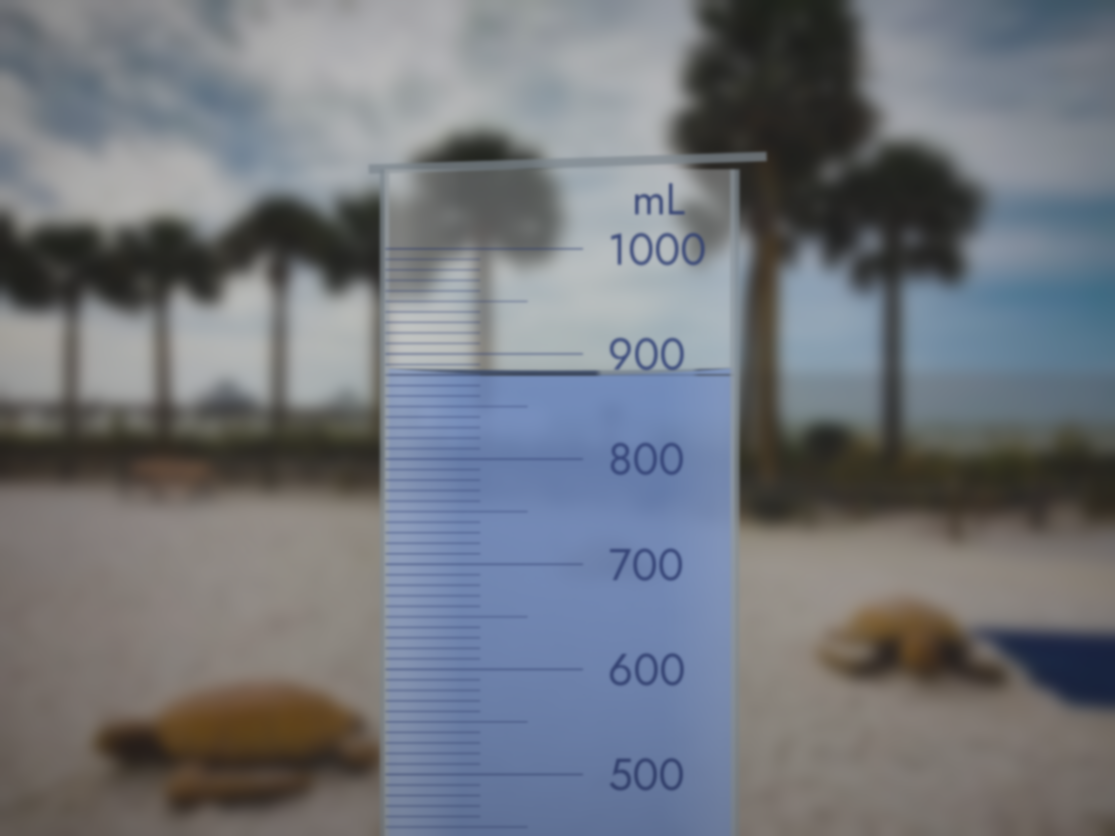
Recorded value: **880** mL
